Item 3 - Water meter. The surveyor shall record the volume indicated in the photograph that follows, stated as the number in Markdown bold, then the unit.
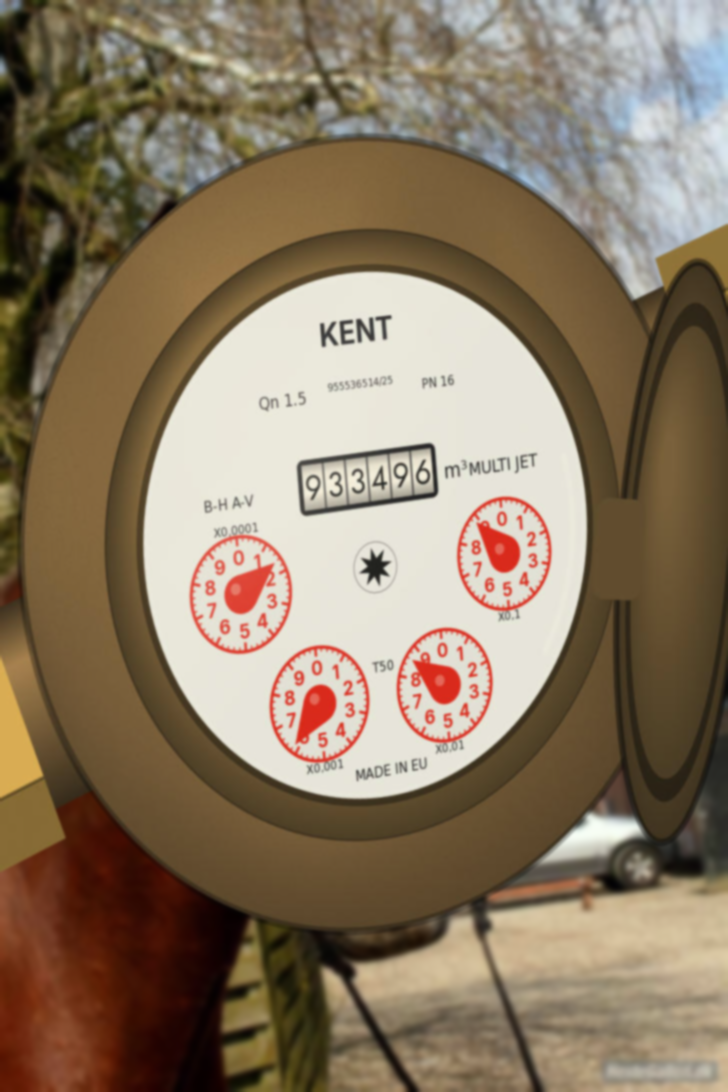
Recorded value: **933496.8861** m³
